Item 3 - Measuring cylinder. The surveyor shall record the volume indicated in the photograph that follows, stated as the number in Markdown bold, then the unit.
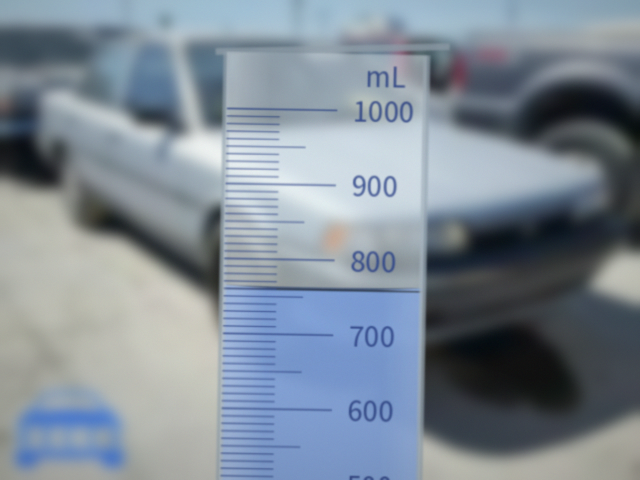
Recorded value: **760** mL
